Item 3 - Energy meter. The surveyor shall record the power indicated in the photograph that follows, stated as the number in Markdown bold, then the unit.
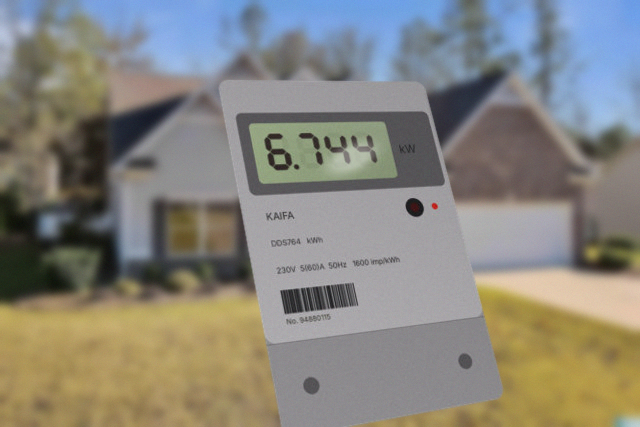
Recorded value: **6.744** kW
